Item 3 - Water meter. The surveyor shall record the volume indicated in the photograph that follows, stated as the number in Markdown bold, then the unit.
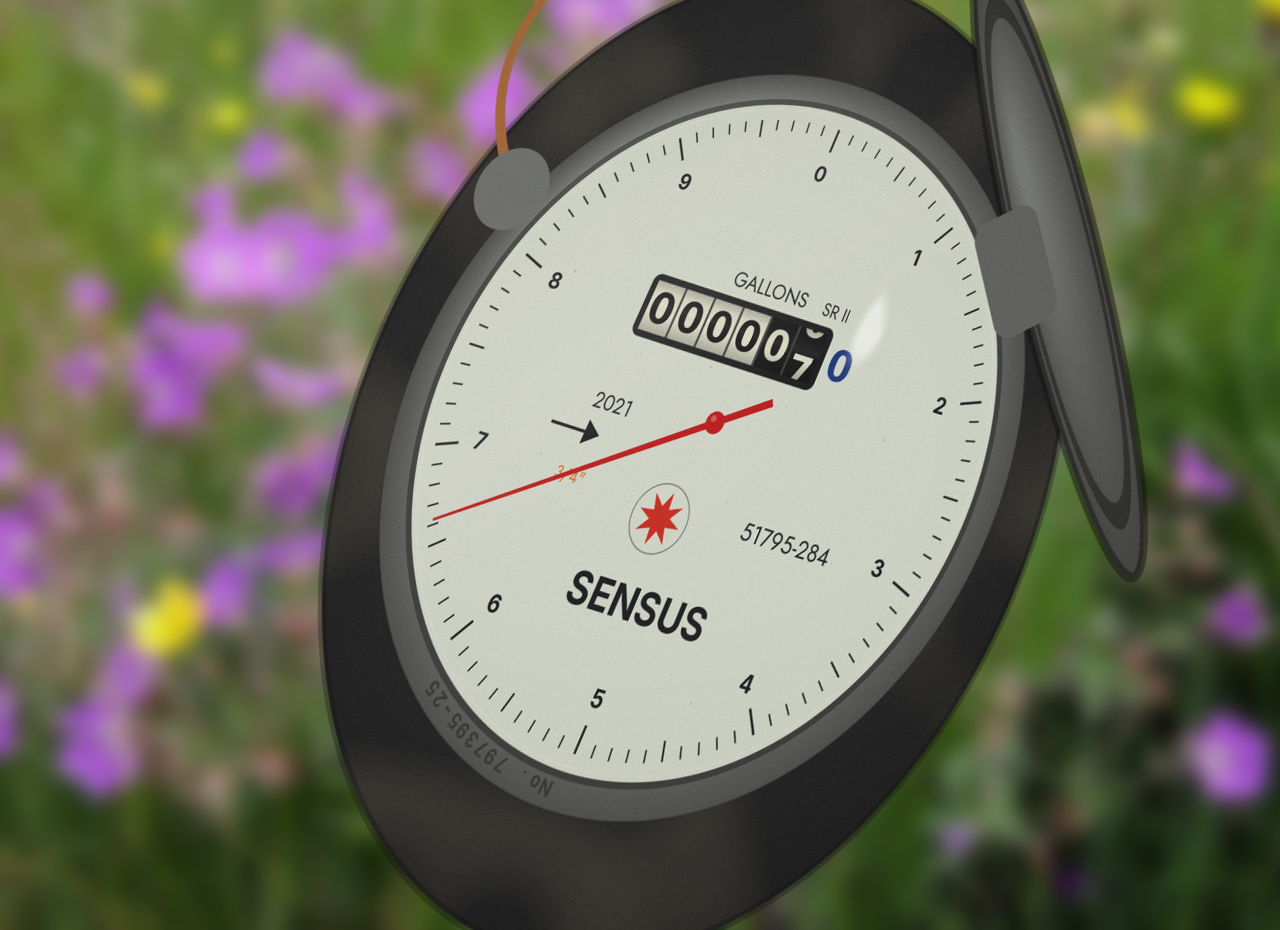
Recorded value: **66.6** gal
